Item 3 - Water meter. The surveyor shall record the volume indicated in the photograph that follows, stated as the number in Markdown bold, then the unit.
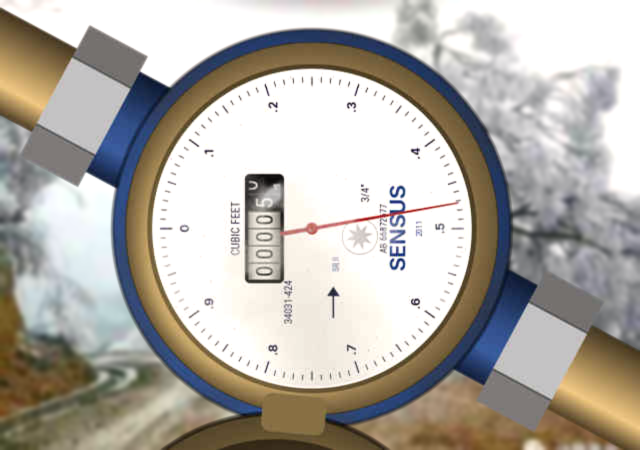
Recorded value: **50.47** ft³
